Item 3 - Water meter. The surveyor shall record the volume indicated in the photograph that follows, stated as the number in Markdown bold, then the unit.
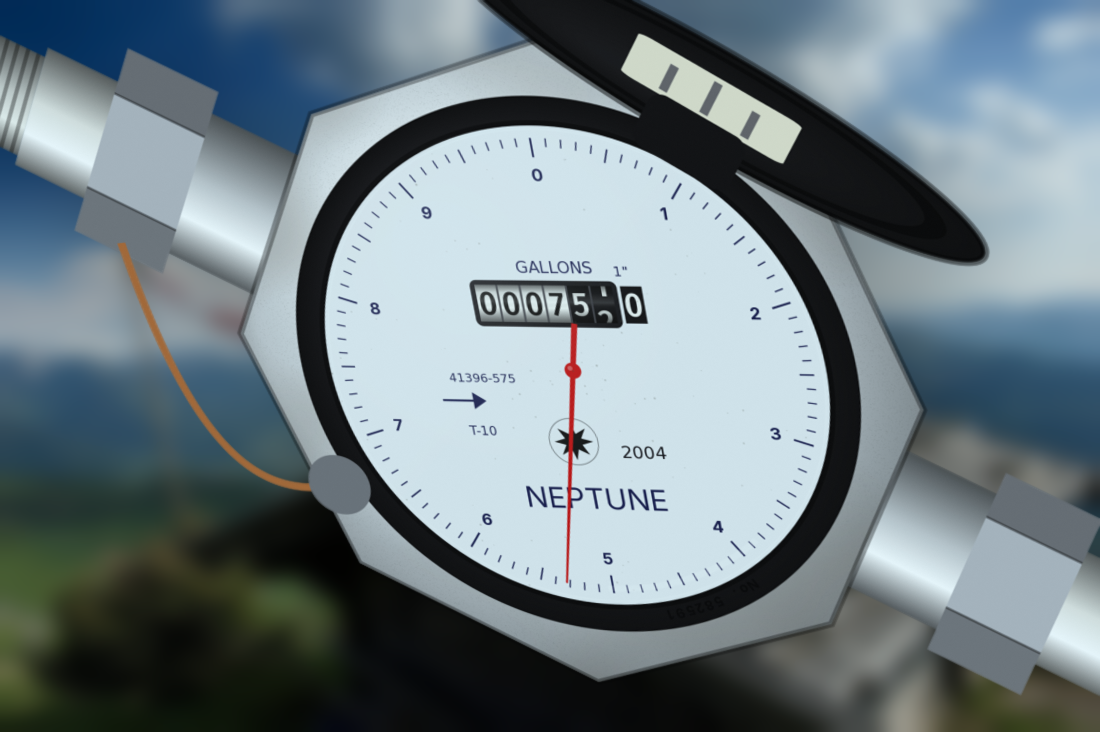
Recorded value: **7515.3** gal
